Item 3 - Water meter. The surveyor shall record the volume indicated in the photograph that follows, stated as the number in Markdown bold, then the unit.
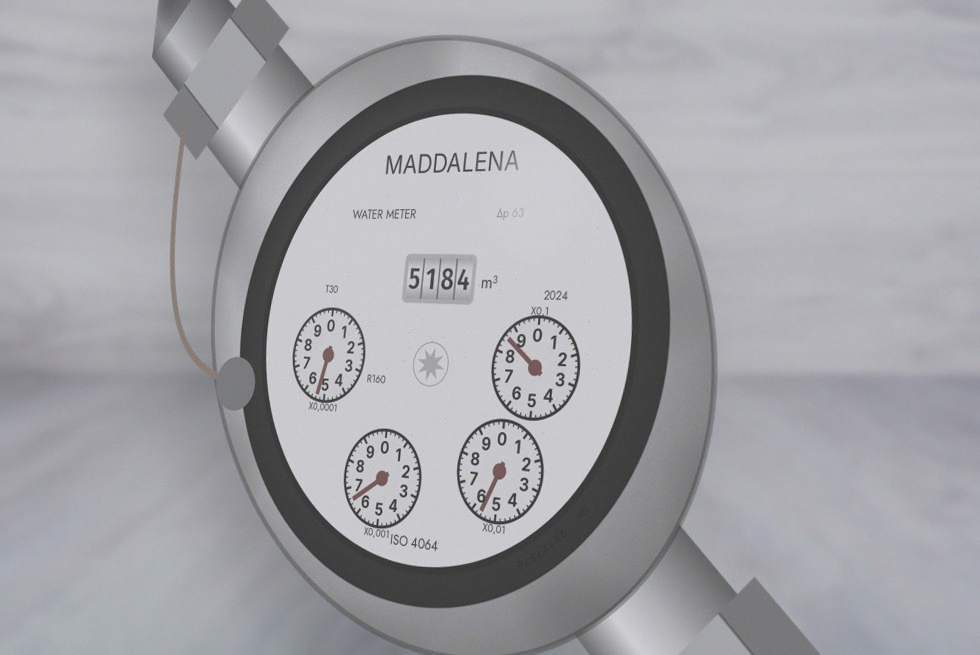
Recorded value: **5184.8565** m³
